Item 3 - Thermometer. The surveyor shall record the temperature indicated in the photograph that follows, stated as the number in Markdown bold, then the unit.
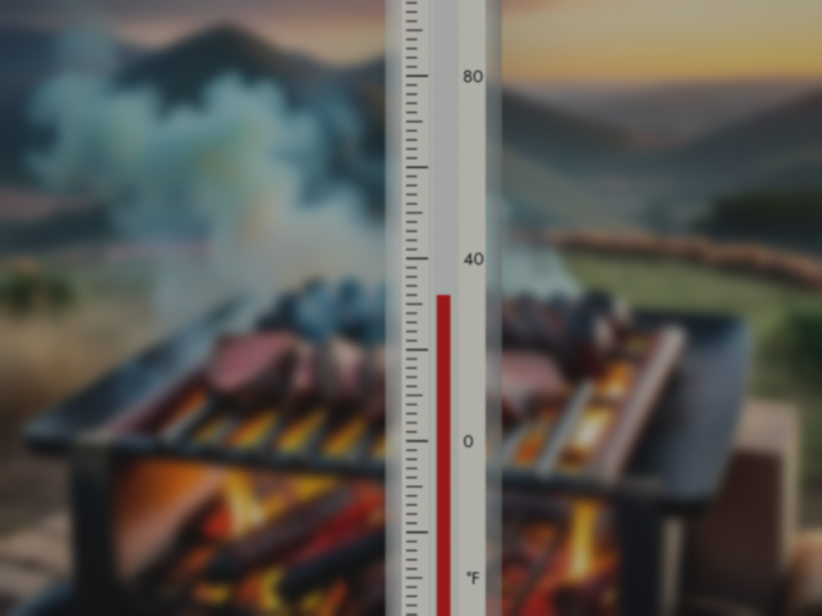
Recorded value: **32** °F
